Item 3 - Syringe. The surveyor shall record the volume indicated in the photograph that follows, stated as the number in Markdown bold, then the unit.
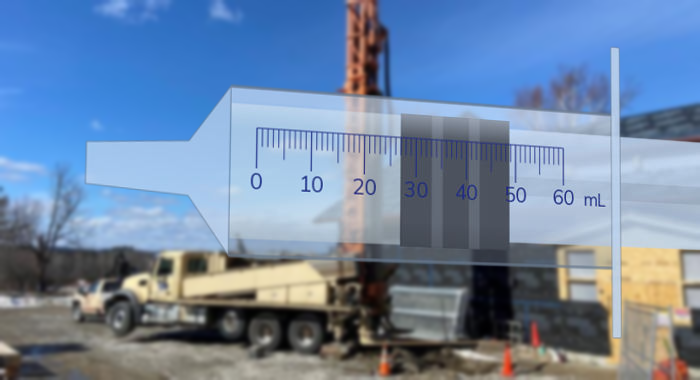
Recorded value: **27** mL
